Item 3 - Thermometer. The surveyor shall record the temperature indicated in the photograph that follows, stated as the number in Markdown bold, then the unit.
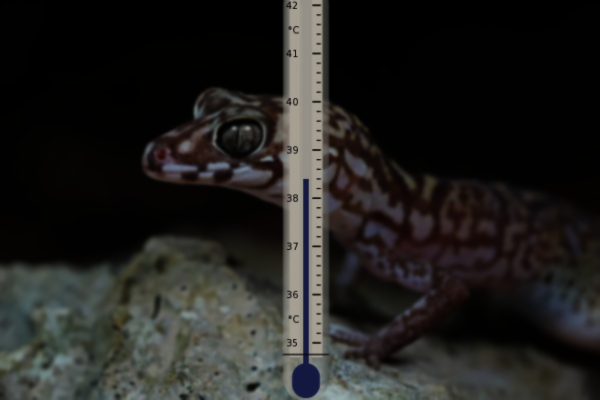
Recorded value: **38.4** °C
